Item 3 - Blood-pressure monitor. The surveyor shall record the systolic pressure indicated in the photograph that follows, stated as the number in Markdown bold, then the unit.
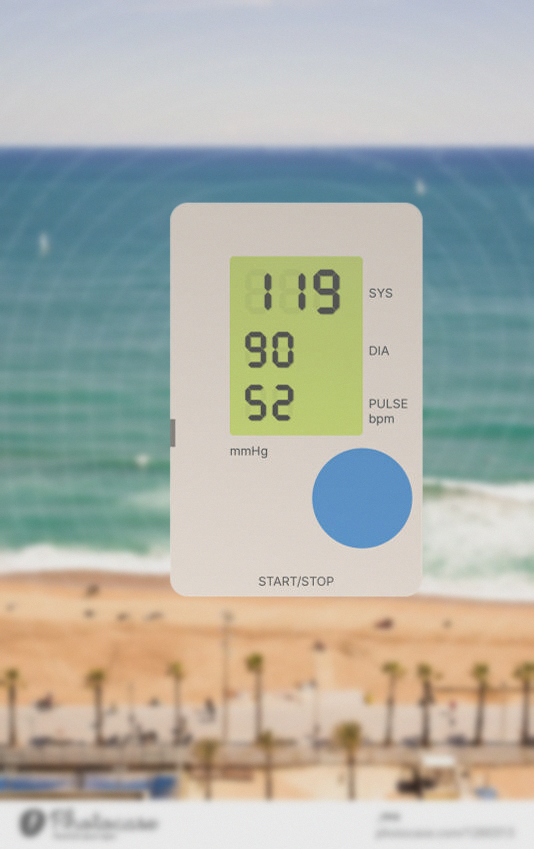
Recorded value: **119** mmHg
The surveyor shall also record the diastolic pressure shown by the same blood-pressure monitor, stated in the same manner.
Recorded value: **90** mmHg
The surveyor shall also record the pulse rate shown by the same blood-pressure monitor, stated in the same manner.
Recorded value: **52** bpm
